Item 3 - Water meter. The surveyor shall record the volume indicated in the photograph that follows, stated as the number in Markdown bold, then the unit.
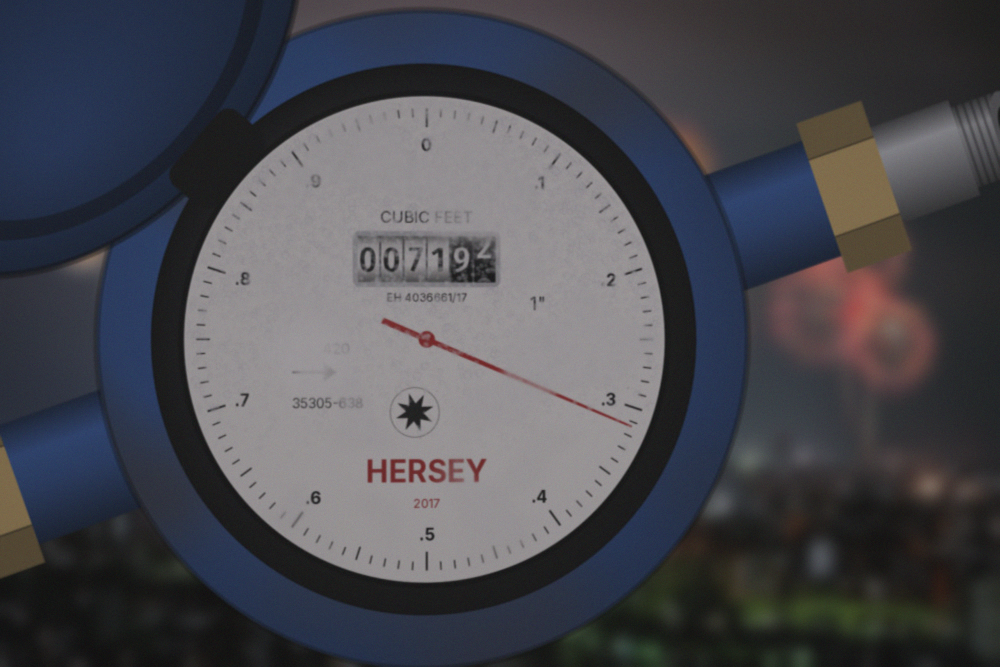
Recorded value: **7192.31** ft³
